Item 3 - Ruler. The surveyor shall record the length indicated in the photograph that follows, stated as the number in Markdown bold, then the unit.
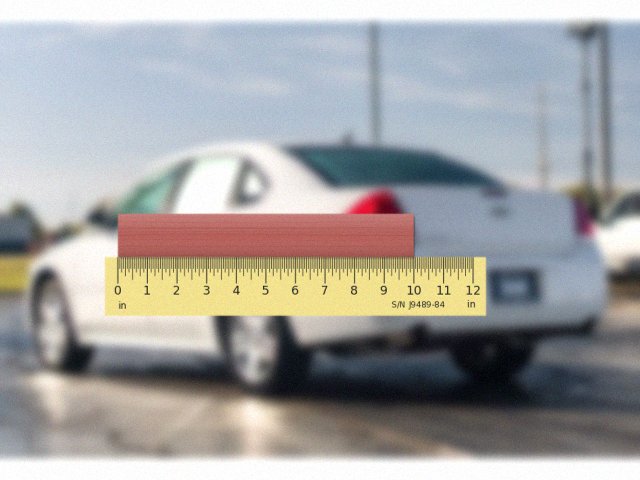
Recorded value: **10** in
